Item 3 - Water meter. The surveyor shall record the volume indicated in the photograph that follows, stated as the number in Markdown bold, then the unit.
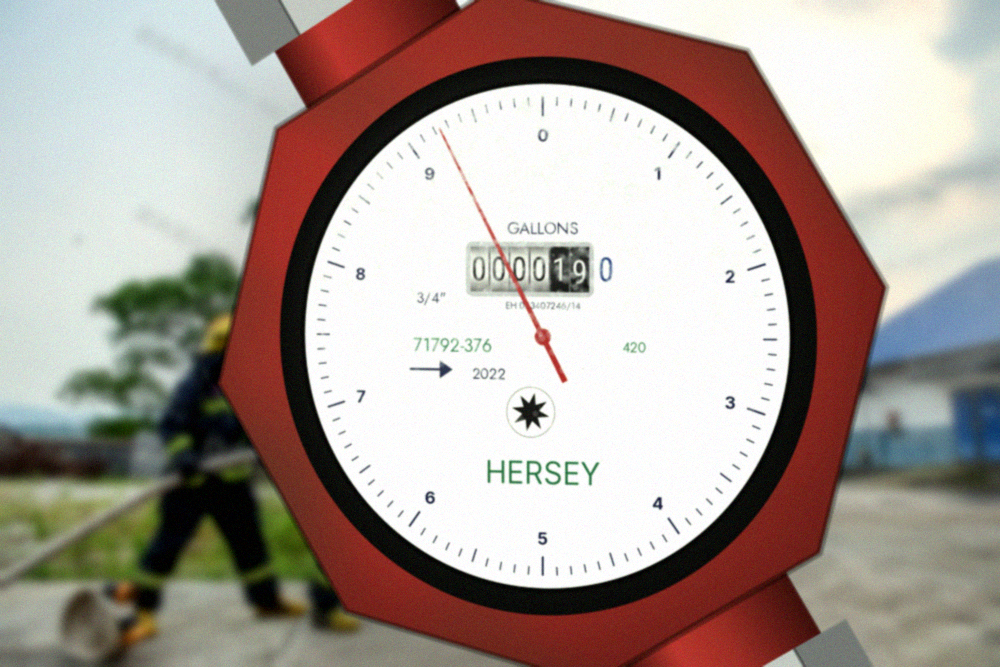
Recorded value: **189.2** gal
